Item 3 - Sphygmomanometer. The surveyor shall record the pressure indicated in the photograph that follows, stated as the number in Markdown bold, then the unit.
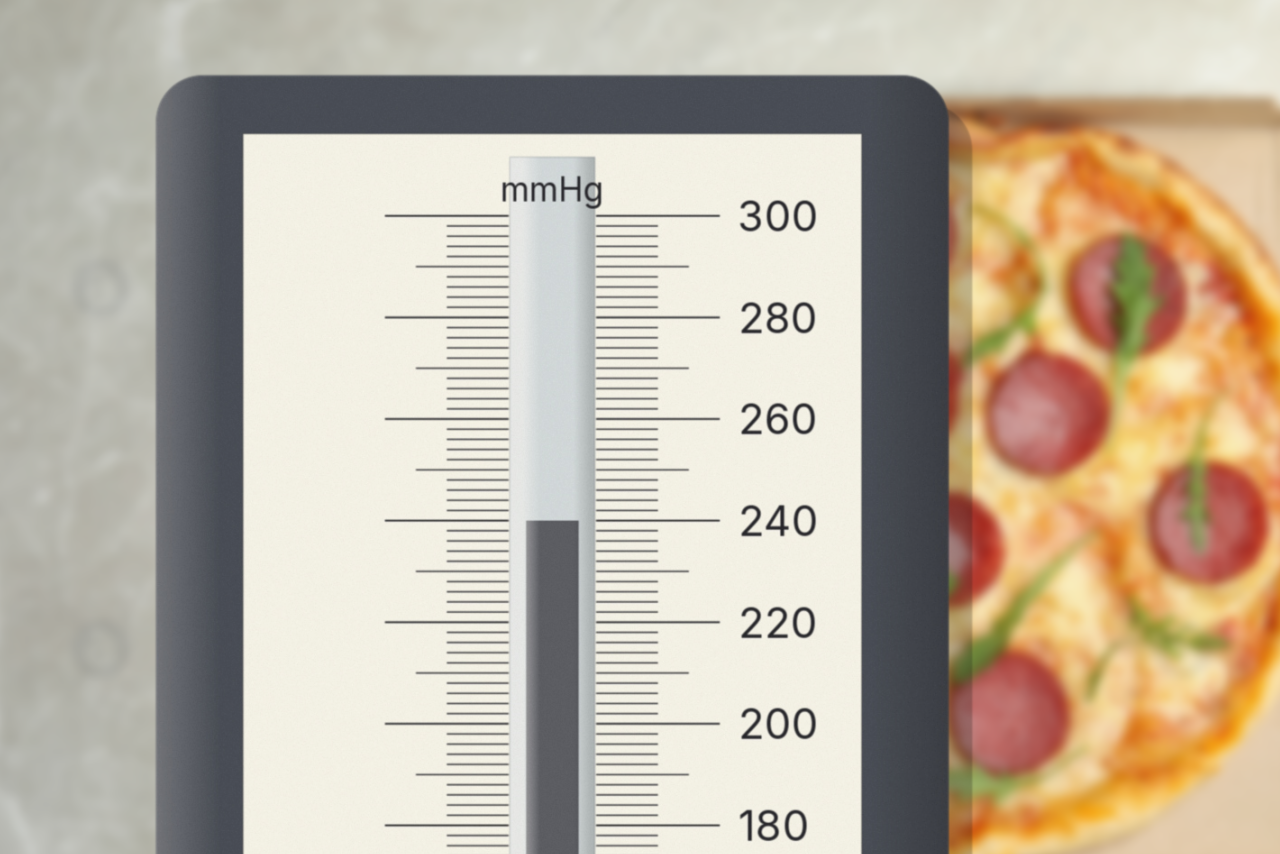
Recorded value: **240** mmHg
